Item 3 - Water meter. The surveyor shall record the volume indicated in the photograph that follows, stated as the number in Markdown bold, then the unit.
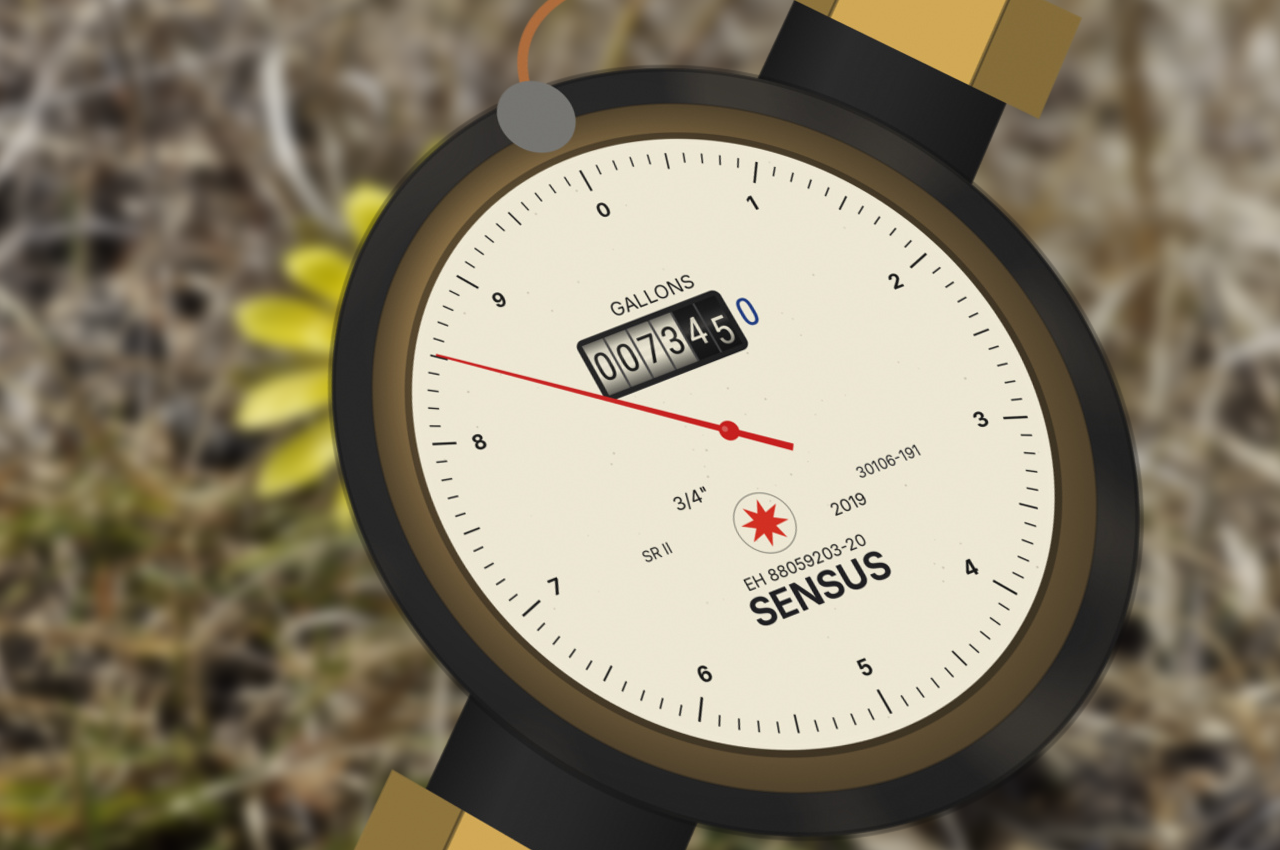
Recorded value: **73448.5** gal
